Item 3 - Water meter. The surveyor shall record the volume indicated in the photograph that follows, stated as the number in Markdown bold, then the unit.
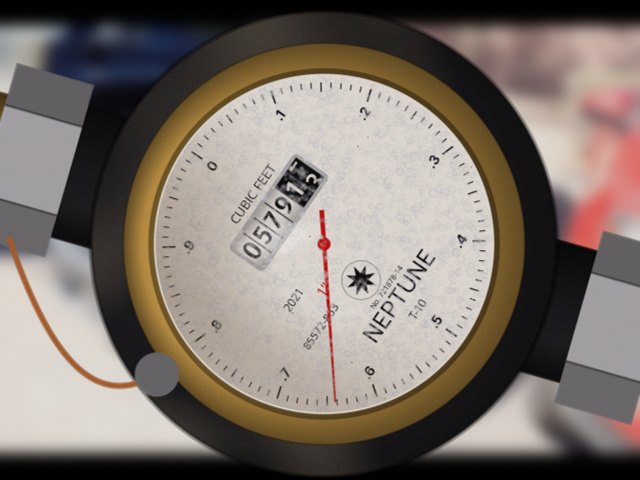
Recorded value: **57912.64** ft³
